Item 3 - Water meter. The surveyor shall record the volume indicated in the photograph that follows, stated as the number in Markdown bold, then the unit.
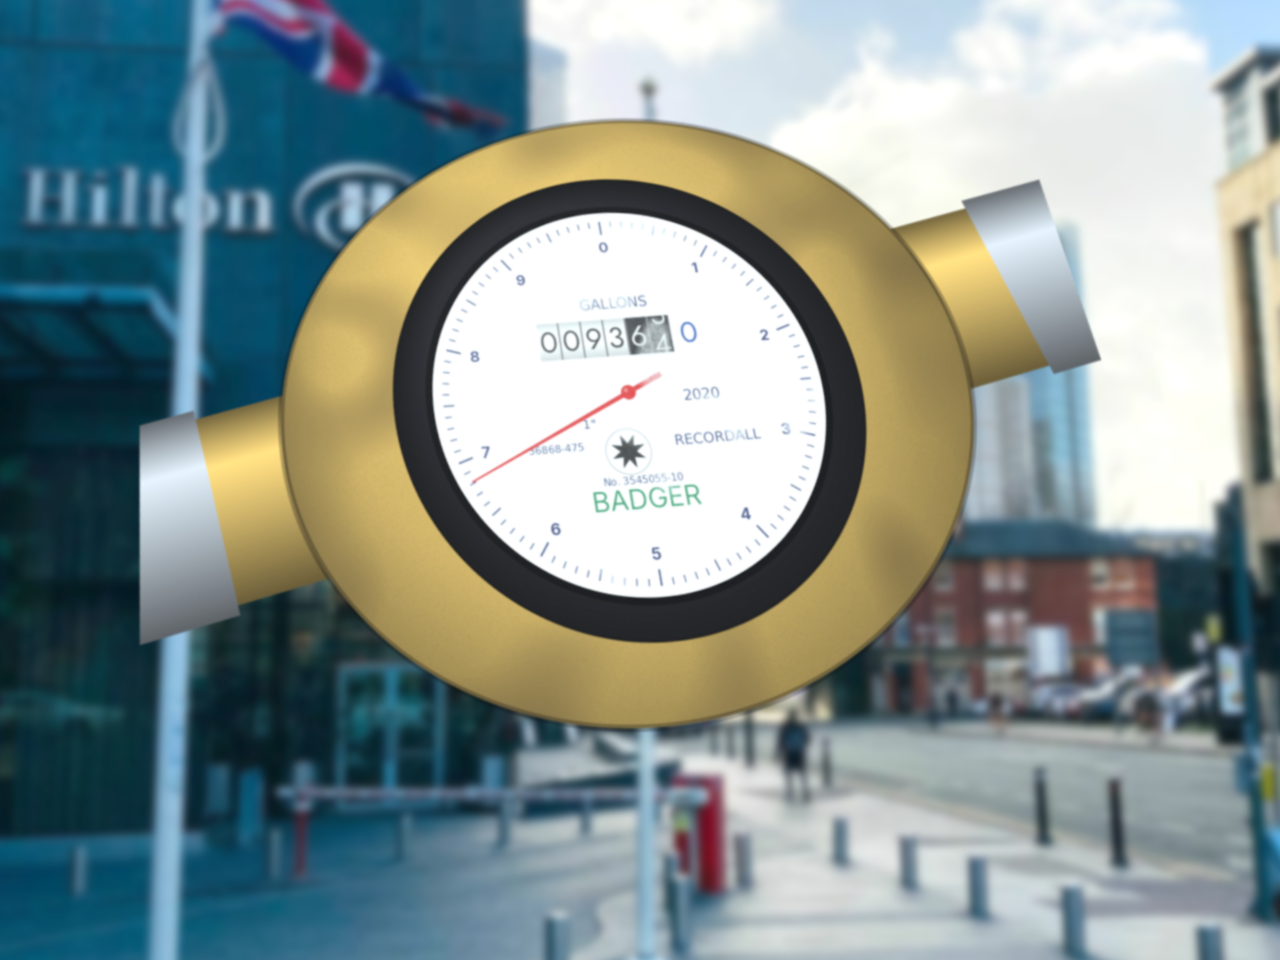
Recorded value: **93636.8** gal
